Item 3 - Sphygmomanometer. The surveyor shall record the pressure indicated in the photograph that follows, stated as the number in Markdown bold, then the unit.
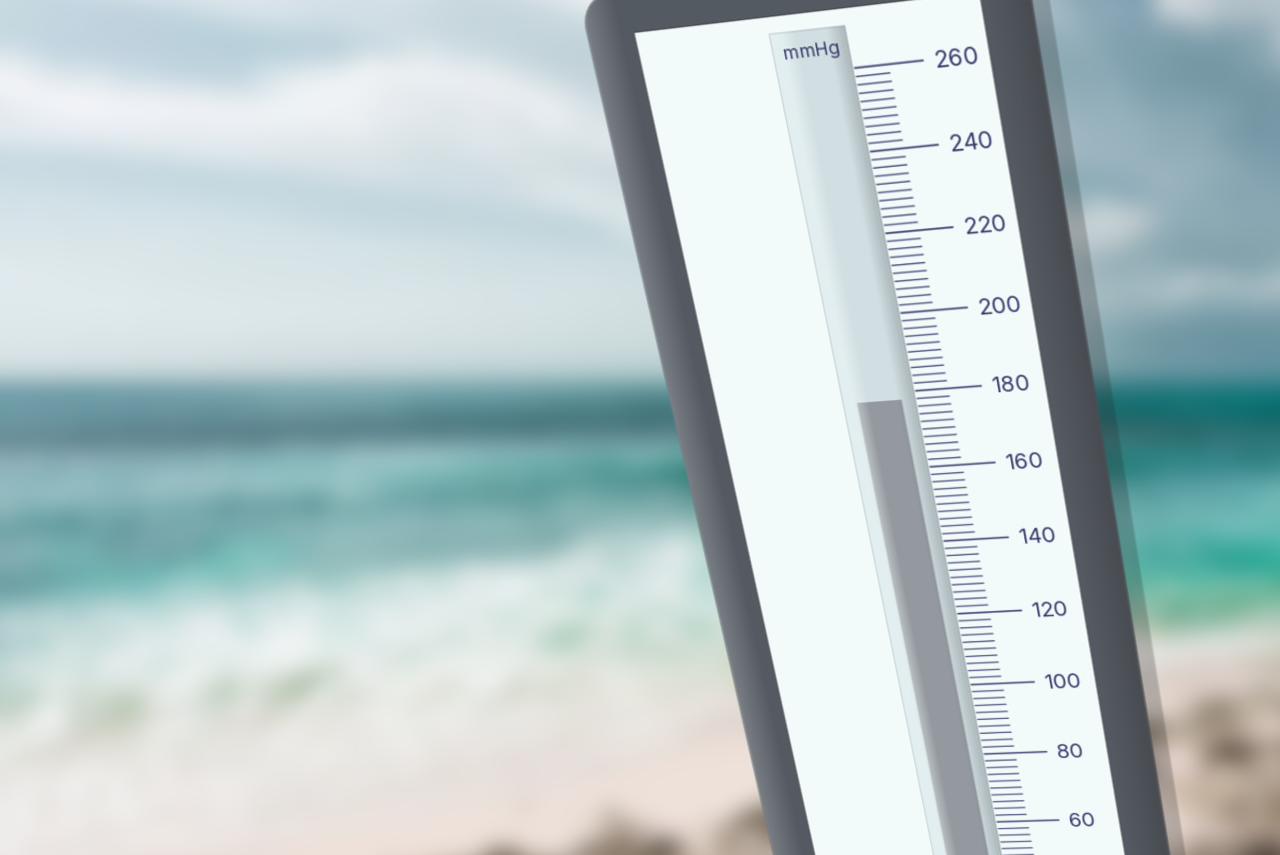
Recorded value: **178** mmHg
